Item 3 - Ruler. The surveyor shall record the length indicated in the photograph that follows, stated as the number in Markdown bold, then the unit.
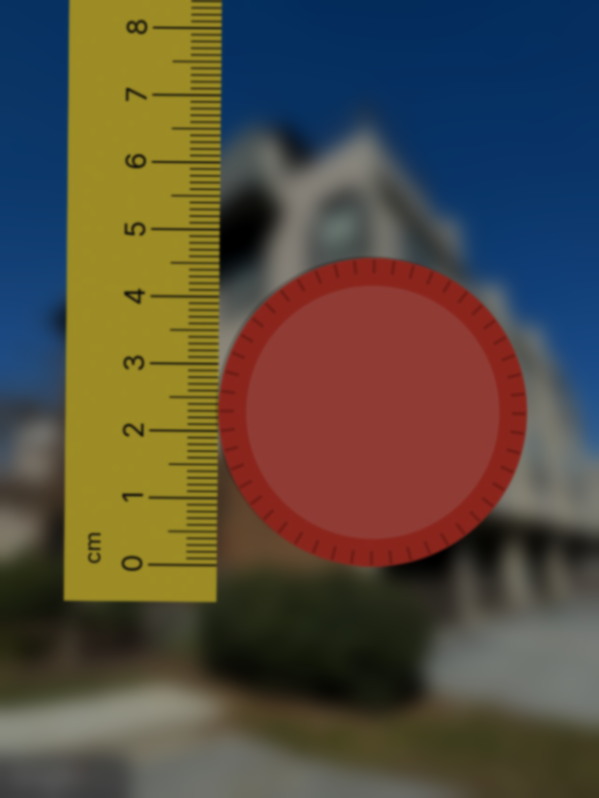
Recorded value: **4.6** cm
